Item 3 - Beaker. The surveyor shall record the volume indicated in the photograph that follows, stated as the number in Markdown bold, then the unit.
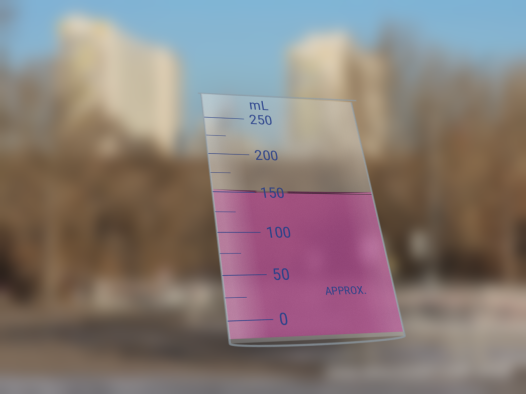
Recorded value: **150** mL
